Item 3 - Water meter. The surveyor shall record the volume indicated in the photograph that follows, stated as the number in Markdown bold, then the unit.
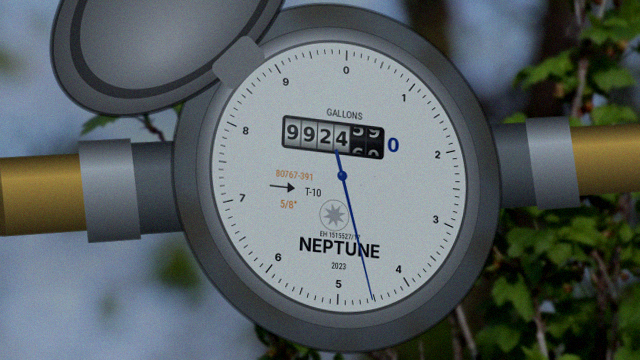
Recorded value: **9924594.5** gal
